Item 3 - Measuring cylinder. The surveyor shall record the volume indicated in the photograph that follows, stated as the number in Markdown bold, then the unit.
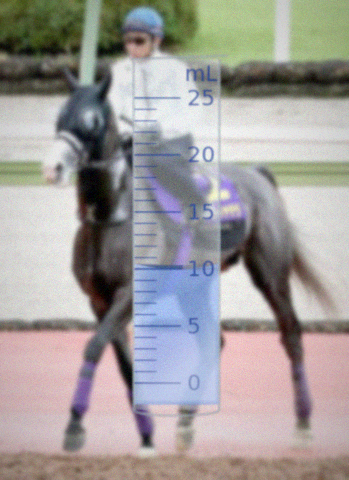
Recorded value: **10** mL
